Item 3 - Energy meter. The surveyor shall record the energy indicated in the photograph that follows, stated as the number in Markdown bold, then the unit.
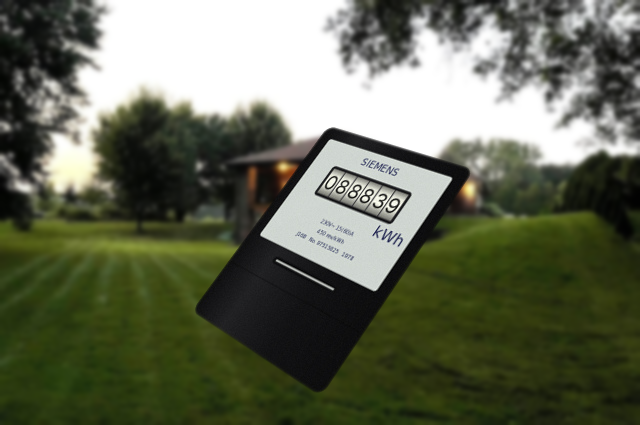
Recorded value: **88839** kWh
